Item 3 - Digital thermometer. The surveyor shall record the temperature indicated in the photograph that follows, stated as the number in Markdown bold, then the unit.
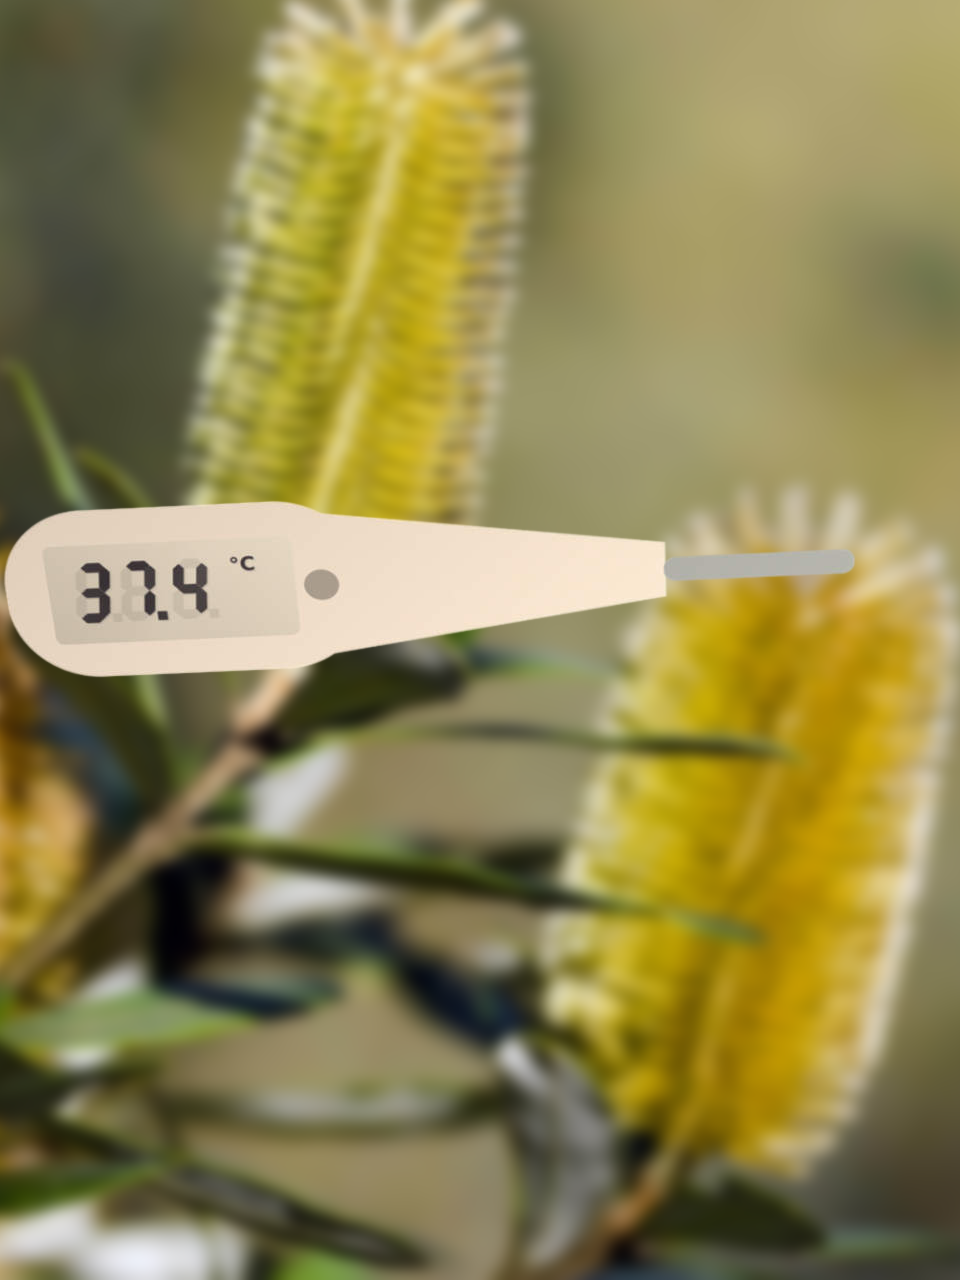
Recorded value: **37.4** °C
